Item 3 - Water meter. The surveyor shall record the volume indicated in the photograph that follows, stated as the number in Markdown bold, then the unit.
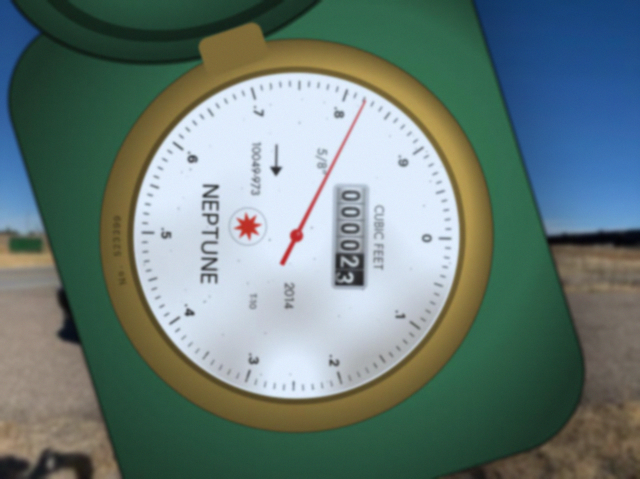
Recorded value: **22.82** ft³
